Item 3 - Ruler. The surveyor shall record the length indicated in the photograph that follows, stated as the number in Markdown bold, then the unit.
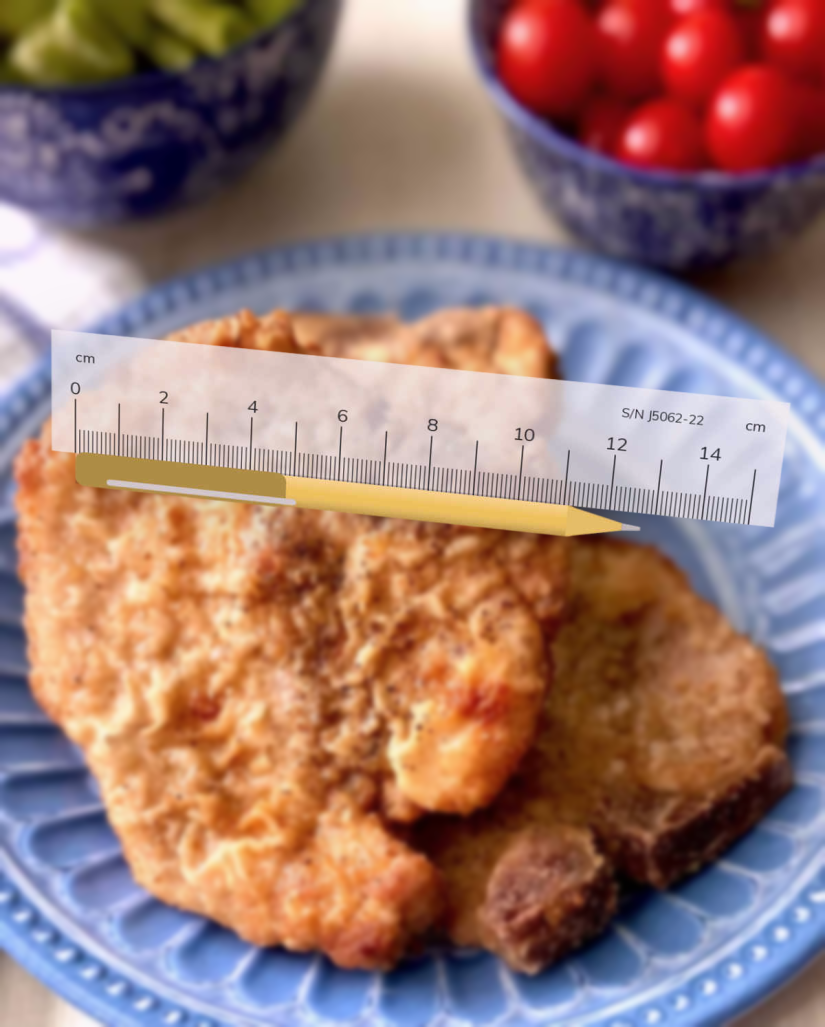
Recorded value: **12.7** cm
